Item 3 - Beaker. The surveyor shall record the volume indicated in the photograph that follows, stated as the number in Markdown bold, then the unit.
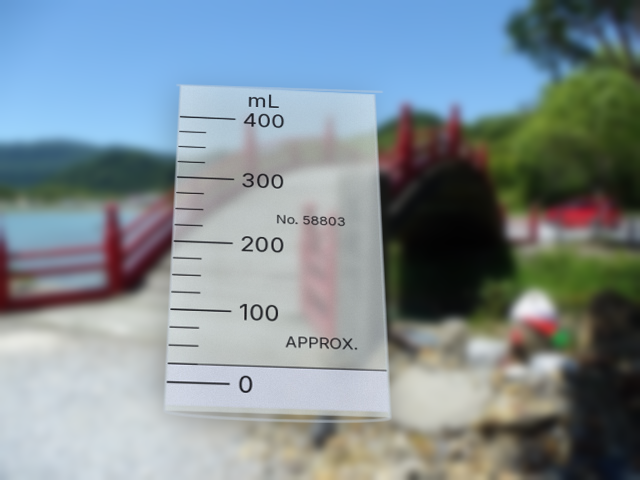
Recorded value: **25** mL
